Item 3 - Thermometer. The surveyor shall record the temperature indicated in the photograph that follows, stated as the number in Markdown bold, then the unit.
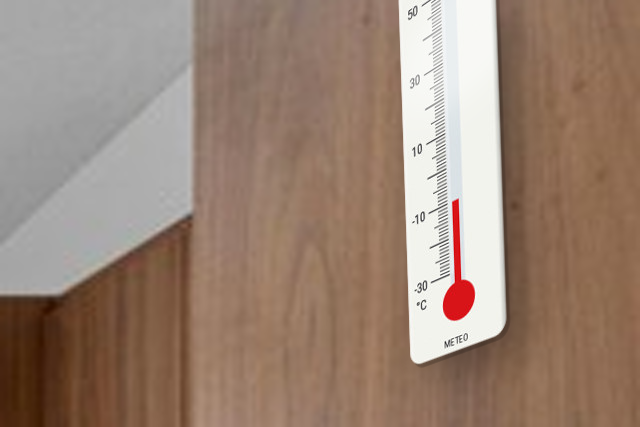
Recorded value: **-10** °C
